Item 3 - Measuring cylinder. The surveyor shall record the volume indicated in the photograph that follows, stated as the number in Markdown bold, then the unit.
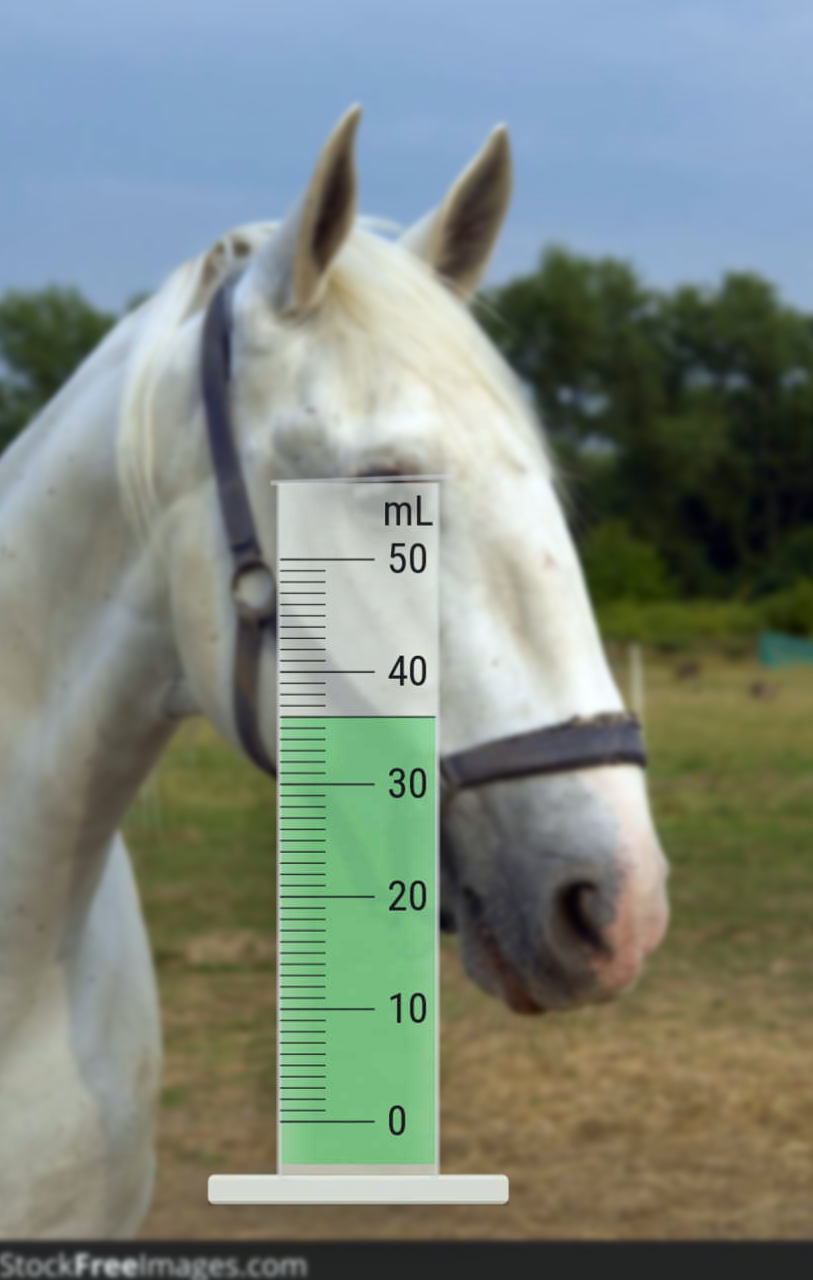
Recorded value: **36** mL
